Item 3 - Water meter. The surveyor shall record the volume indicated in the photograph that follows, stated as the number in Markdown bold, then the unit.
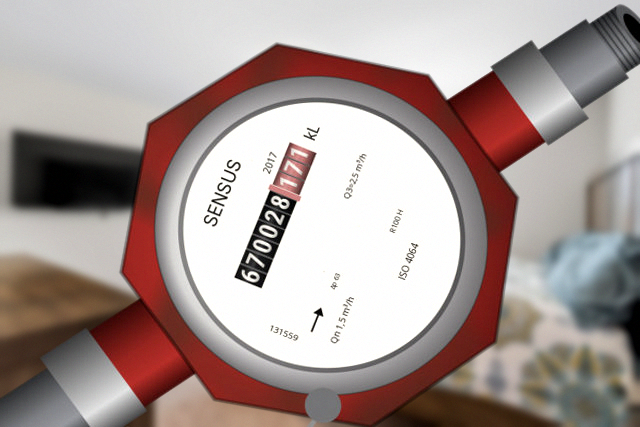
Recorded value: **670028.171** kL
